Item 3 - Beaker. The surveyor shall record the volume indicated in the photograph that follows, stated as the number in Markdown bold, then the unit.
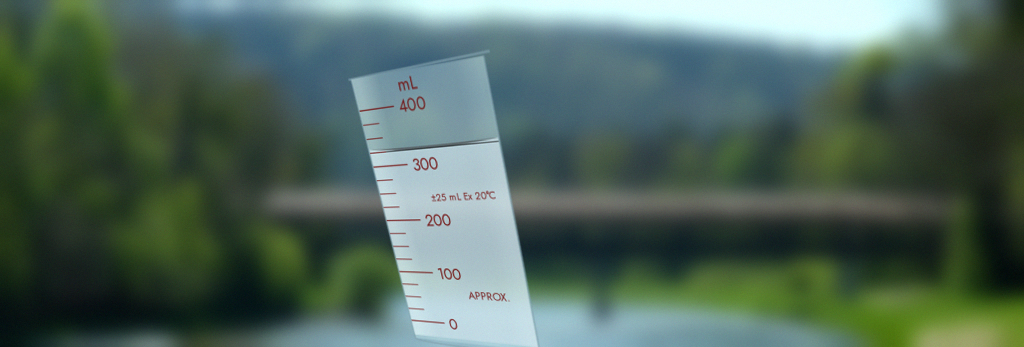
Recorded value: **325** mL
